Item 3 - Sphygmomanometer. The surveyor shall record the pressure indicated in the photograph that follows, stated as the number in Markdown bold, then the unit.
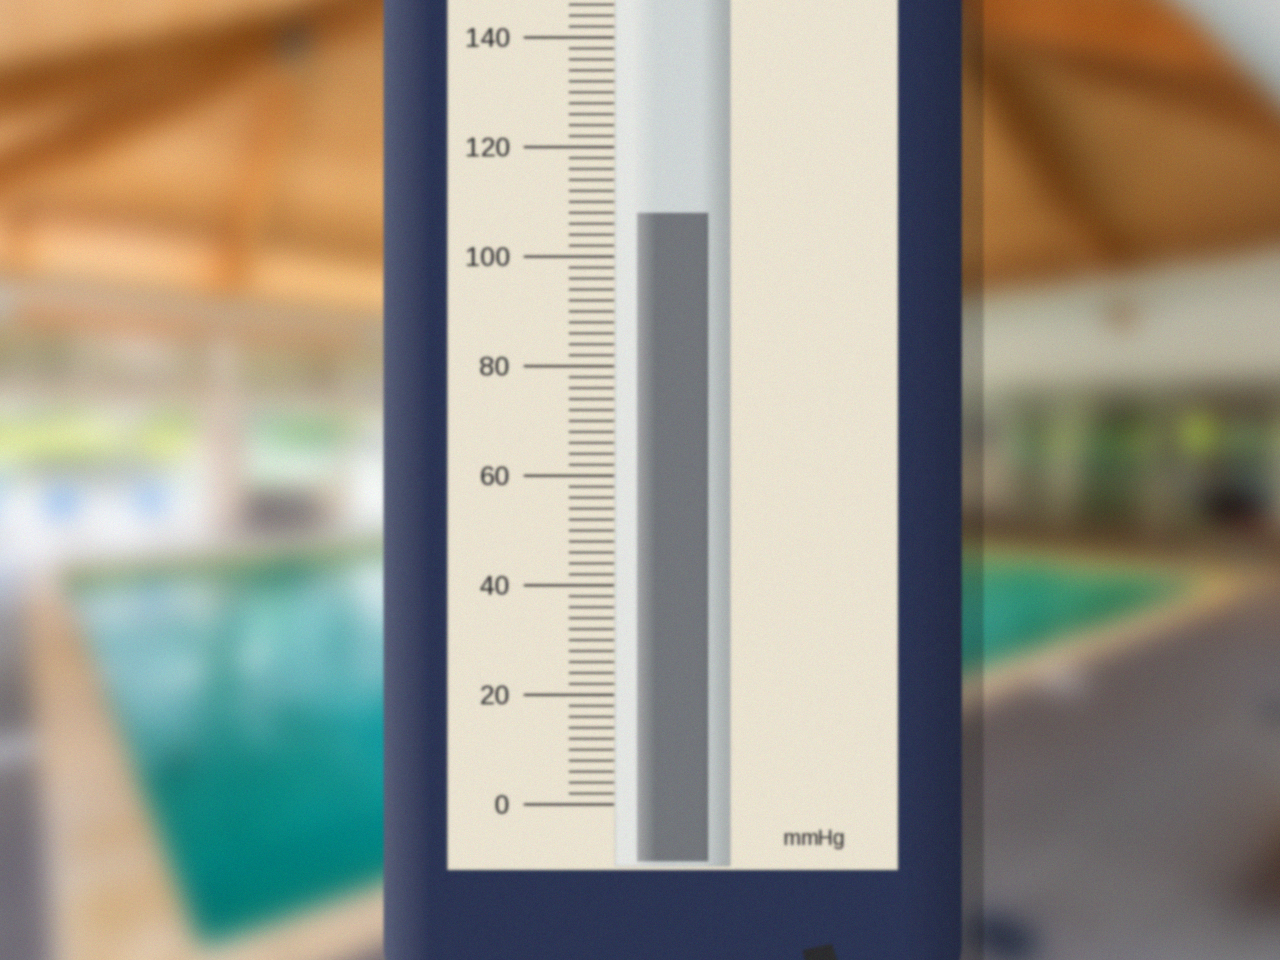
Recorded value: **108** mmHg
